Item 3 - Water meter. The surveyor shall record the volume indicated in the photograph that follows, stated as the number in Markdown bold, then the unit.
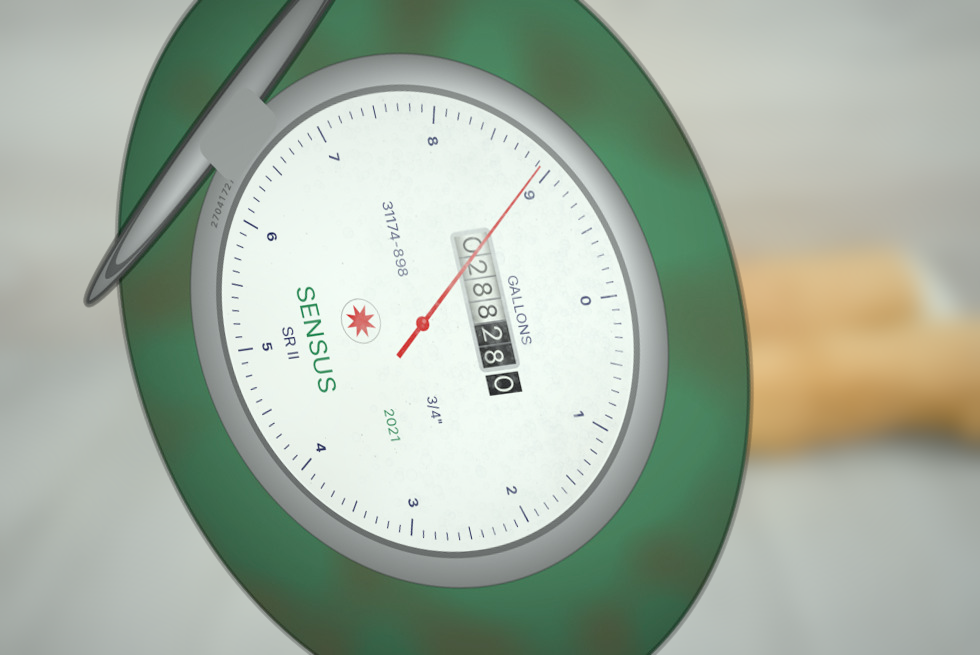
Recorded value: **288278.9** gal
